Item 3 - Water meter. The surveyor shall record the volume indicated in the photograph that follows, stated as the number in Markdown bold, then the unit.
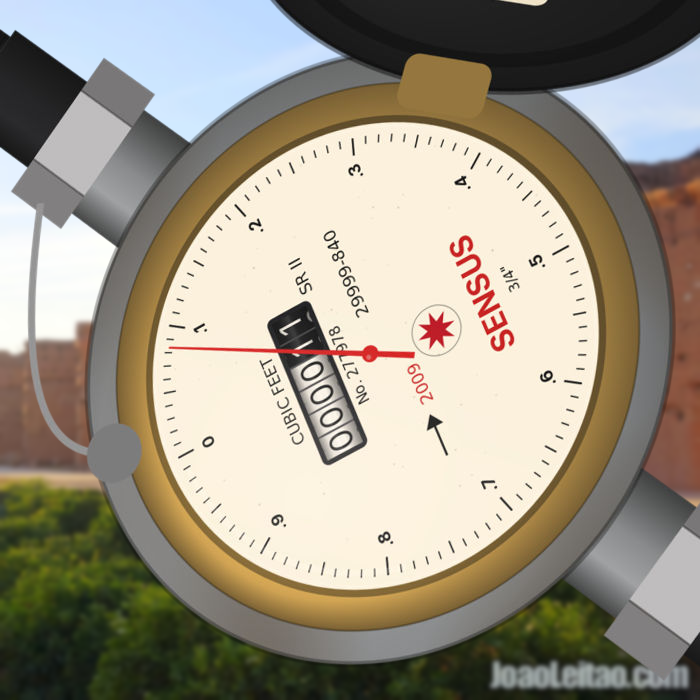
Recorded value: **11.08** ft³
